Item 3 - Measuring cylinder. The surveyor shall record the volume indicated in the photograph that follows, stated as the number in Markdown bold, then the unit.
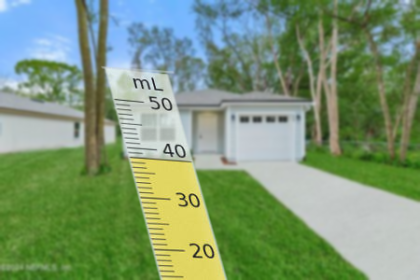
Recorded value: **38** mL
